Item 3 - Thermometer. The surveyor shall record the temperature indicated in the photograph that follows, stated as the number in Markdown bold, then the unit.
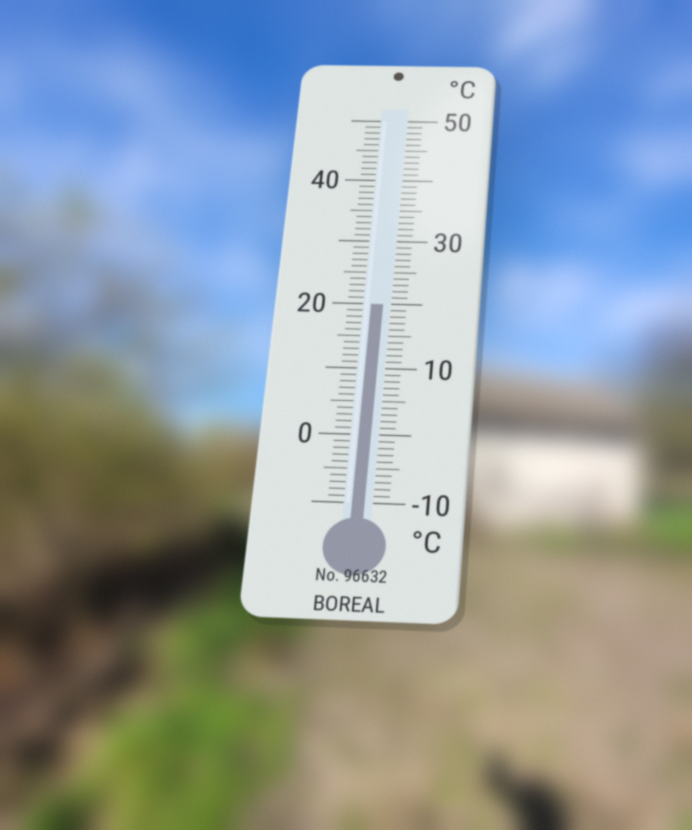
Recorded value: **20** °C
